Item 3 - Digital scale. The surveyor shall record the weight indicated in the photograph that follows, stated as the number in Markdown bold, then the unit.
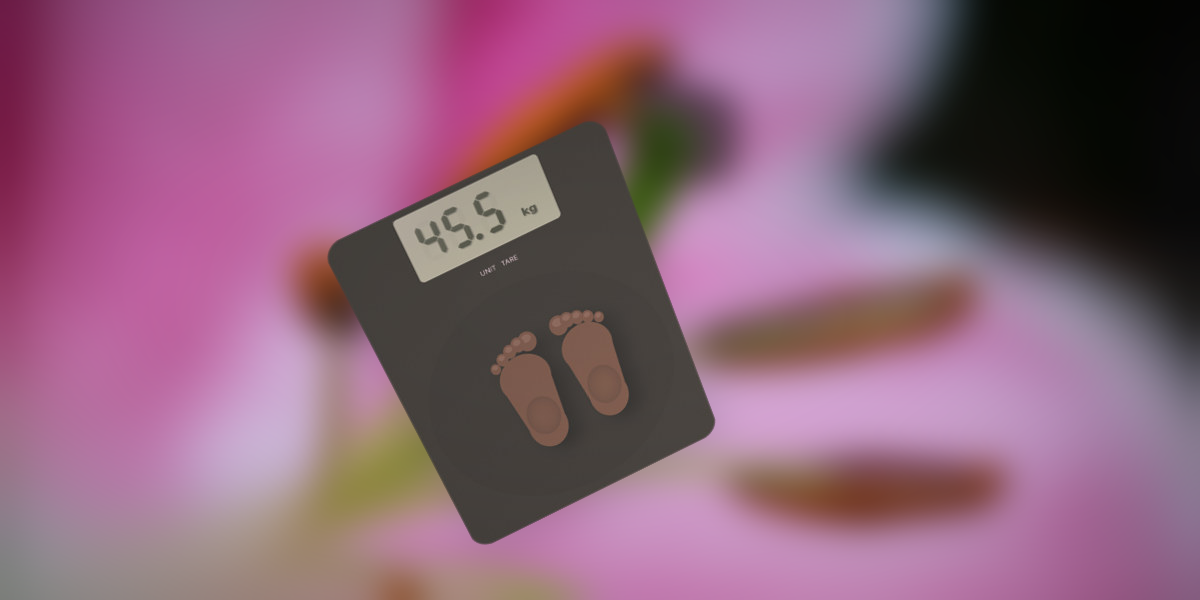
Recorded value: **45.5** kg
